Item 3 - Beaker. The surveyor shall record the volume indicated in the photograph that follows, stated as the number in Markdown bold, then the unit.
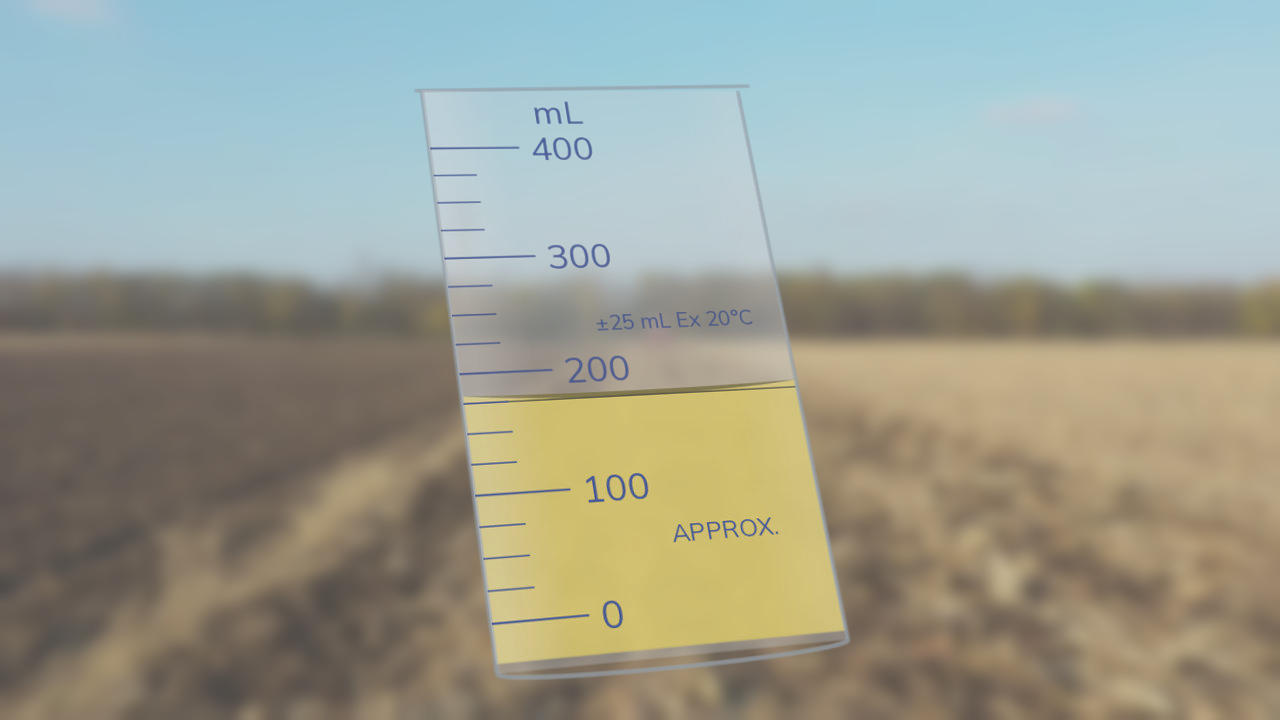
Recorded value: **175** mL
